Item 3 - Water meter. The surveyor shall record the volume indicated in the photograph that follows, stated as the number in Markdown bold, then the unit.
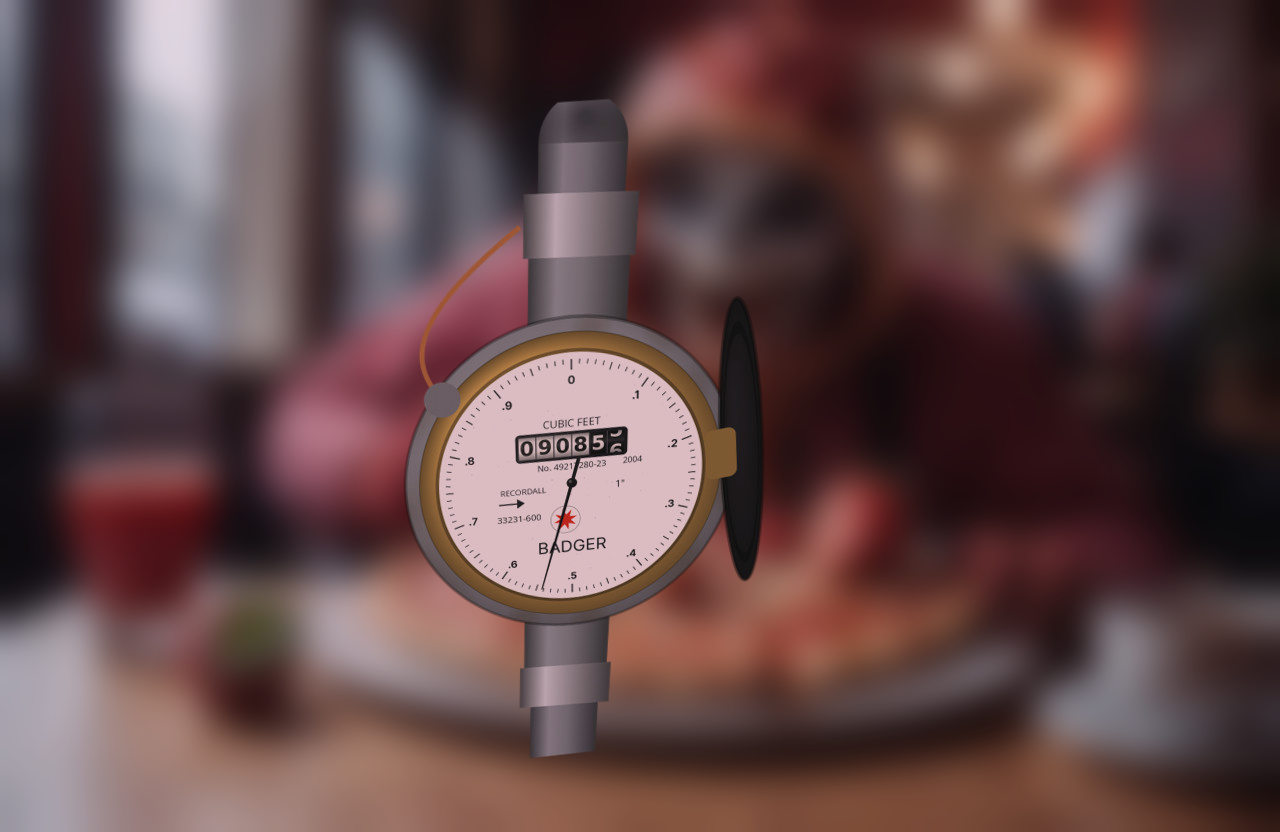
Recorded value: **90855.54** ft³
